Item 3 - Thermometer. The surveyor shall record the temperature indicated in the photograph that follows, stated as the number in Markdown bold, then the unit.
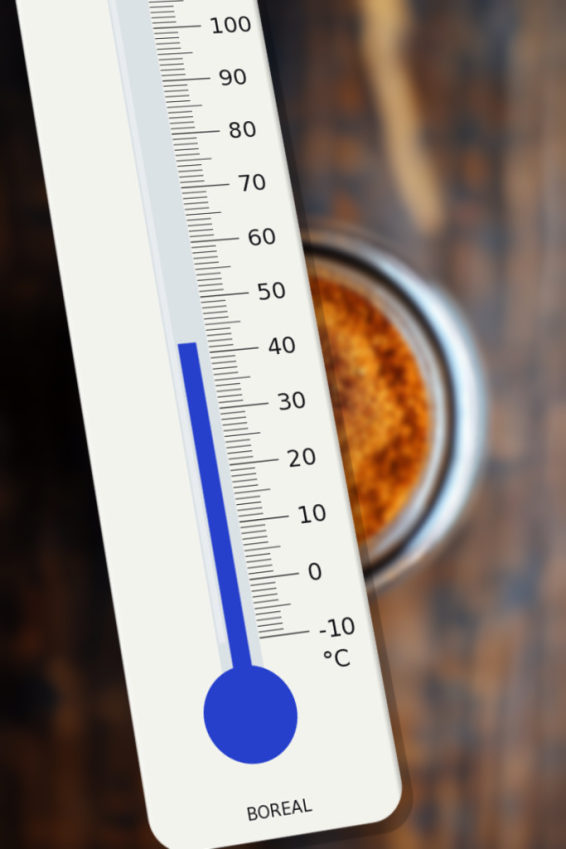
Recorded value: **42** °C
